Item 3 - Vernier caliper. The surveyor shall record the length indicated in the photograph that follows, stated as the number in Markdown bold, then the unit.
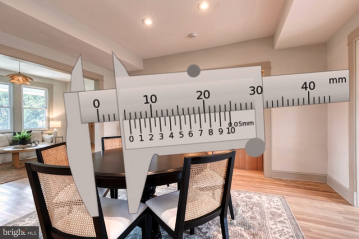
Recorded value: **5.8** mm
